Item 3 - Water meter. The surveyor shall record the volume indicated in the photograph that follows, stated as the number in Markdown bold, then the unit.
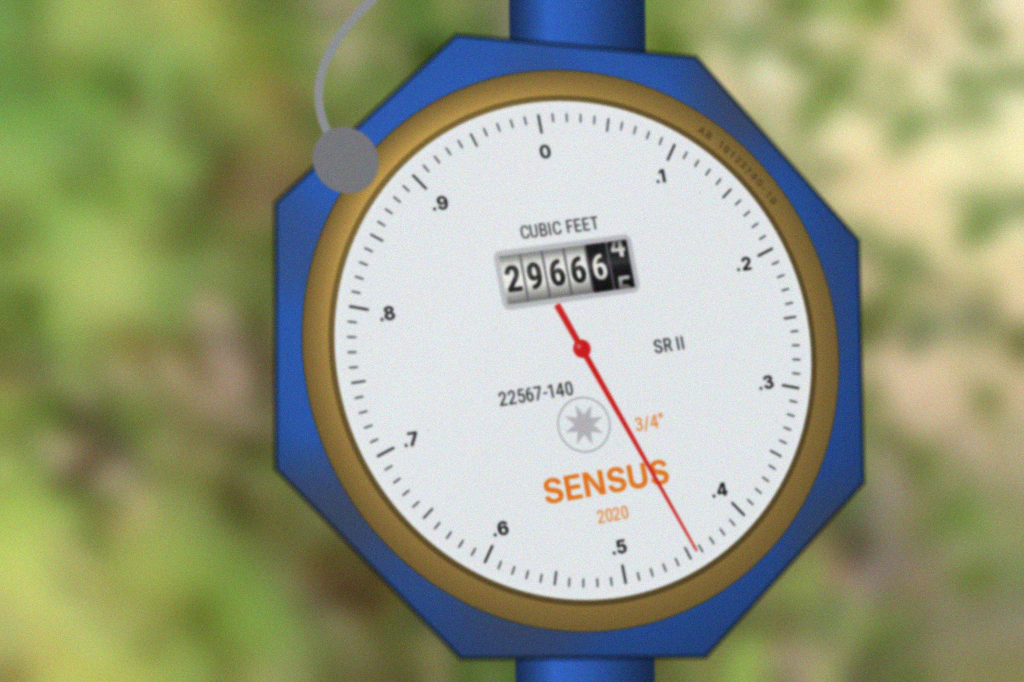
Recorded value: **296664.44** ft³
